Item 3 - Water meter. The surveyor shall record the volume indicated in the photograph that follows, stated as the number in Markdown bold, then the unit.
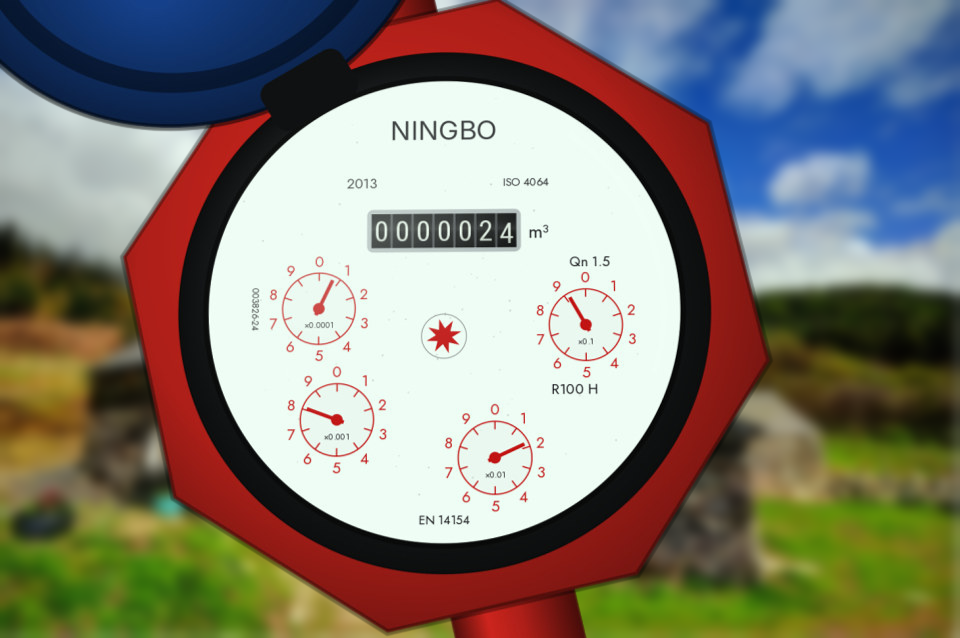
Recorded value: **23.9180** m³
